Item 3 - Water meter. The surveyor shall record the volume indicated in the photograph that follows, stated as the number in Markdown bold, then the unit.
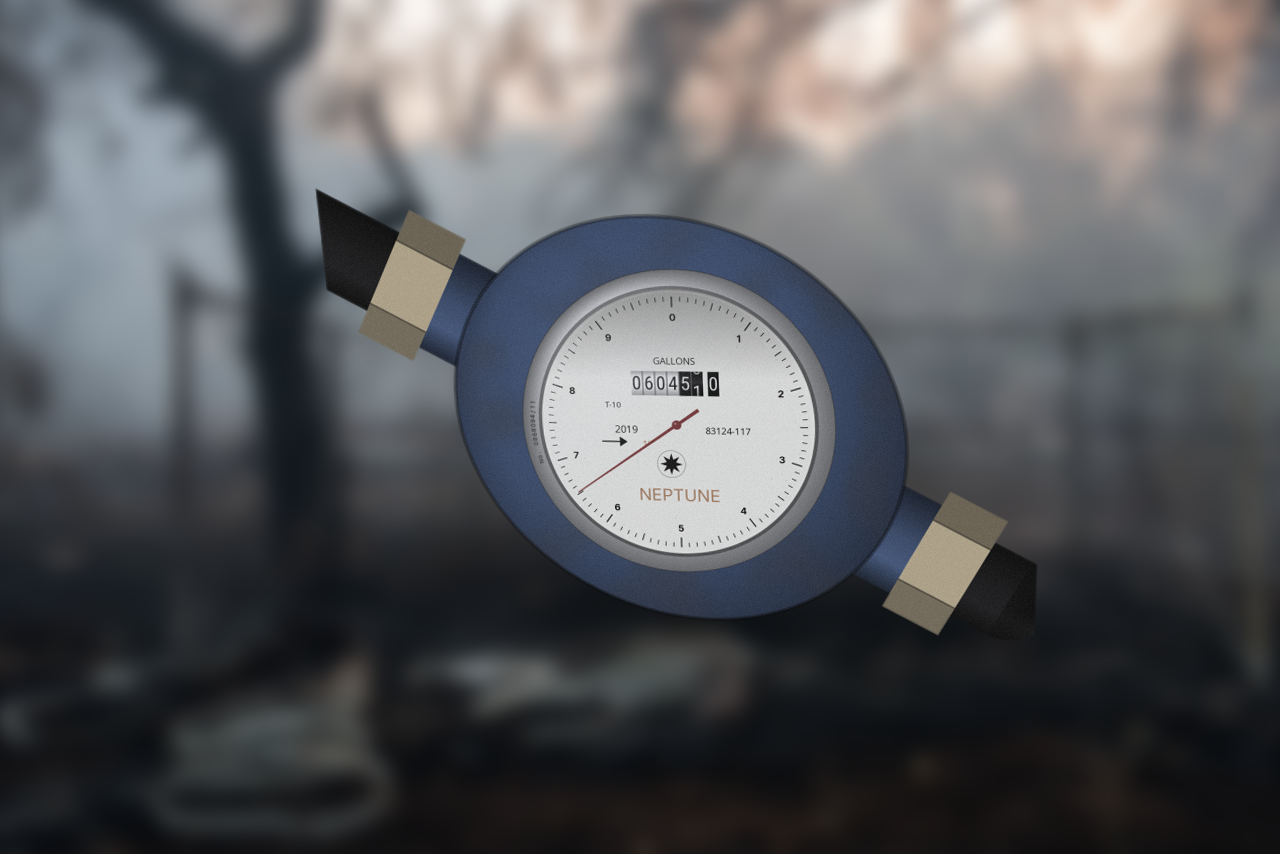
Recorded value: **604506.5** gal
